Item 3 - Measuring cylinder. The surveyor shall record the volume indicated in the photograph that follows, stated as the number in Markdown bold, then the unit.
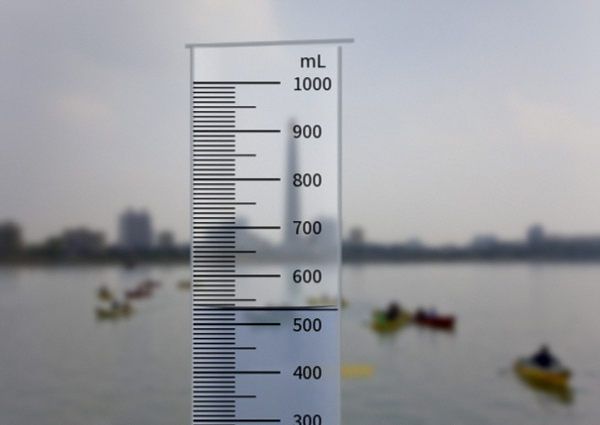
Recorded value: **530** mL
